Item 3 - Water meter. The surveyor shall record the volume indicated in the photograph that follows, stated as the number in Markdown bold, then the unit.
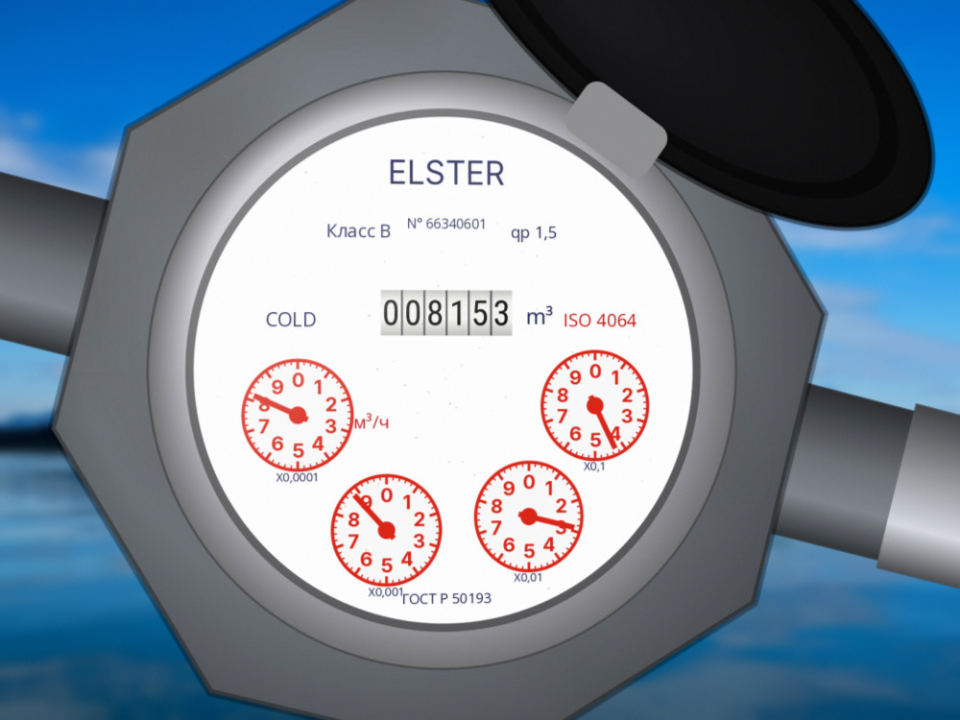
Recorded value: **8153.4288** m³
